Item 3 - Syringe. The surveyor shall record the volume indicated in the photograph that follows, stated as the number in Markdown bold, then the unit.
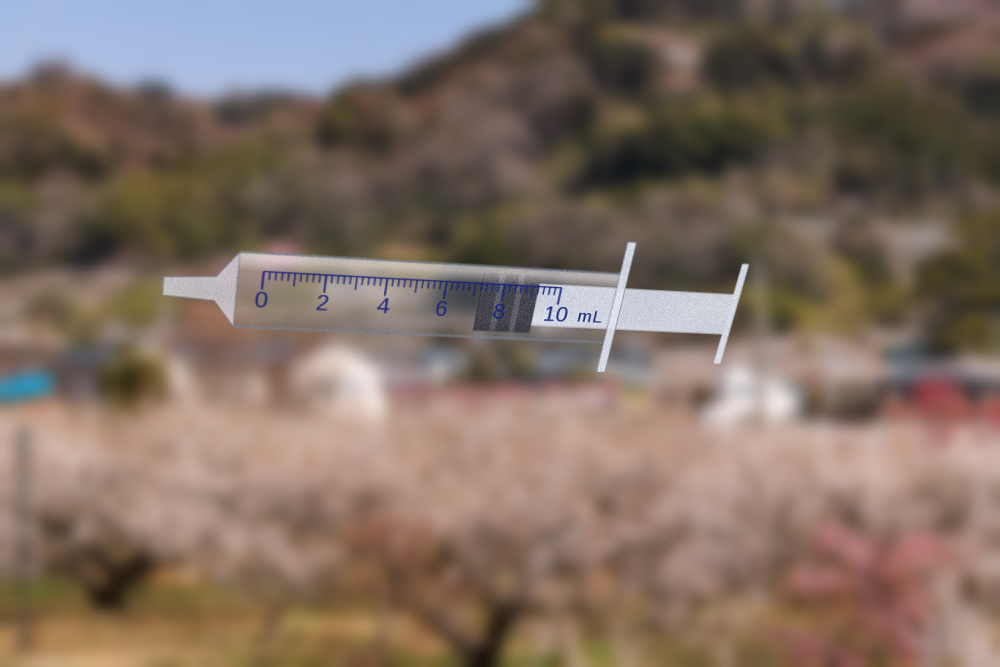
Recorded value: **7.2** mL
